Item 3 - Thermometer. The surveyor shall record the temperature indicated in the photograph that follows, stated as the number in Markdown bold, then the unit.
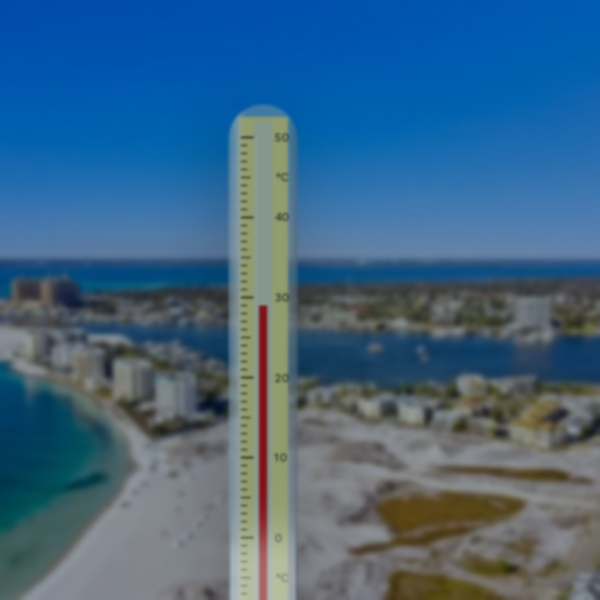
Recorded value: **29** °C
